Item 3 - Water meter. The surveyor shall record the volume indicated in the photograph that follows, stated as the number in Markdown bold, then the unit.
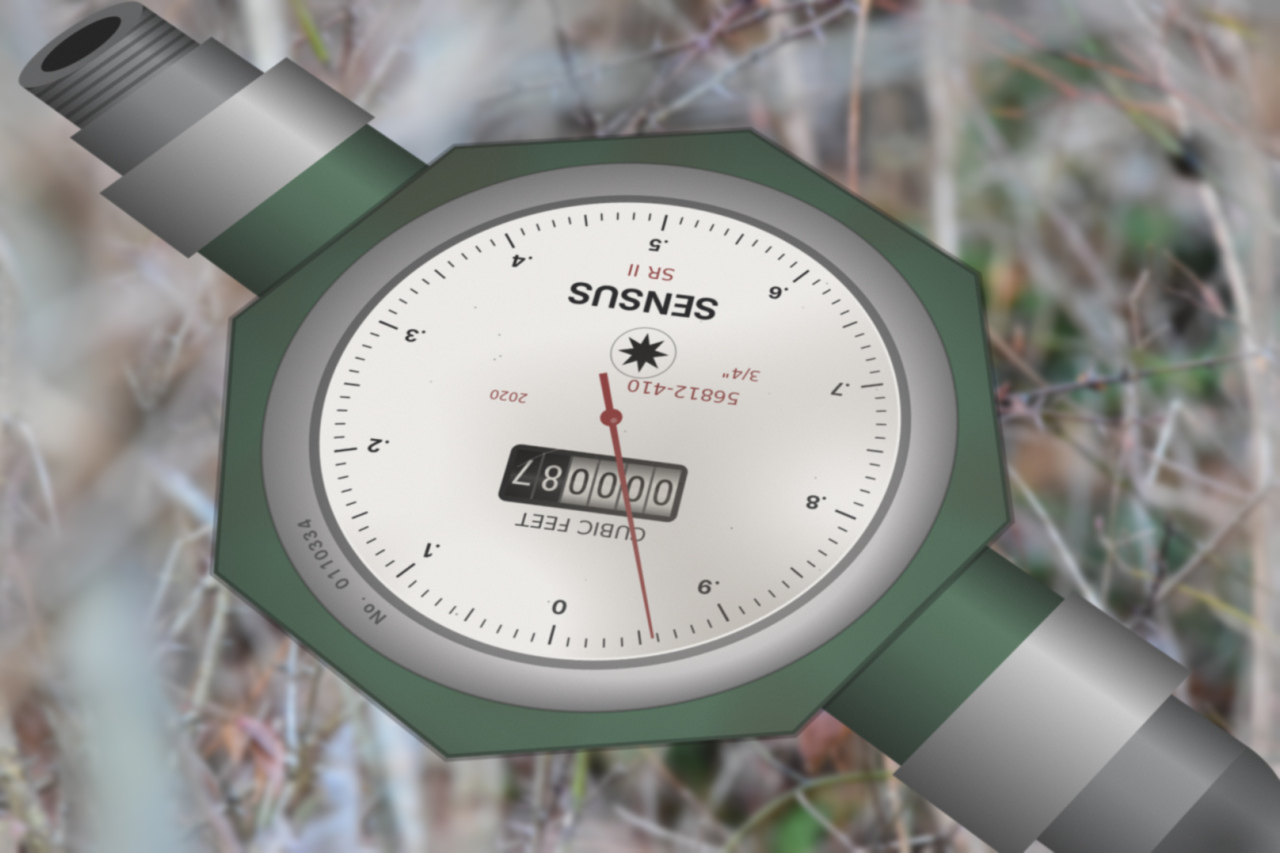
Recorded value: **86.94** ft³
